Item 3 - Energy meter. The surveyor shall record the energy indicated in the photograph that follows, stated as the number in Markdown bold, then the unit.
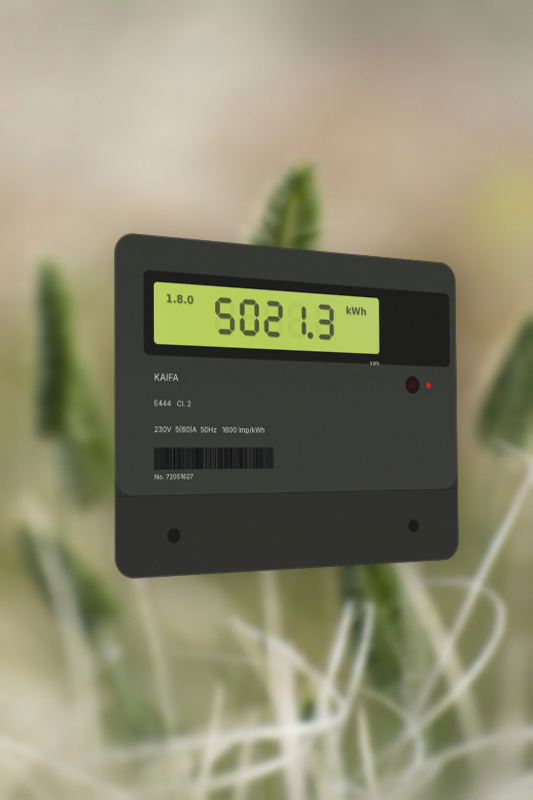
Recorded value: **5021.3** kWh
